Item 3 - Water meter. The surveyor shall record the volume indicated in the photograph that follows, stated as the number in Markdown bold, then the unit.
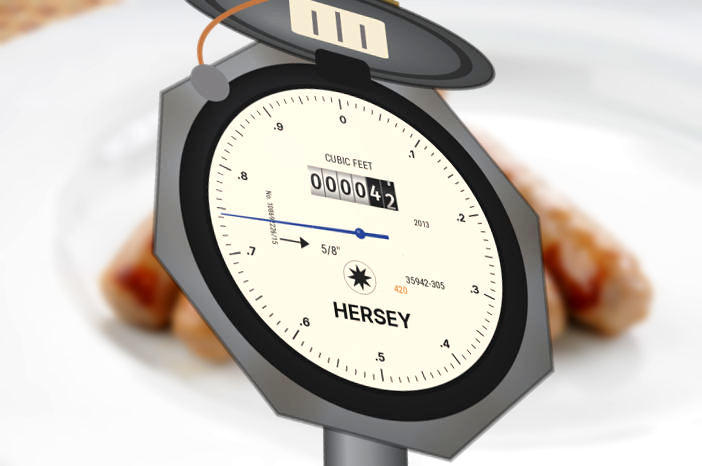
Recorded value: **41.74** ft³
